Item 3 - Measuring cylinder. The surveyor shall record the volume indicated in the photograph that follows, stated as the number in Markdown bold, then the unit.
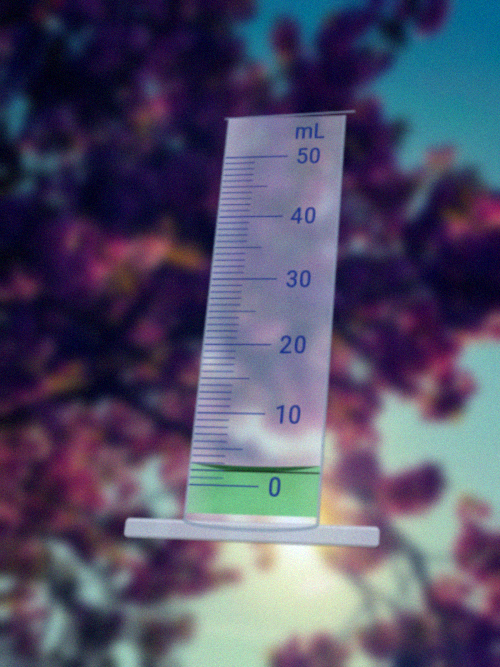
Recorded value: **2** mL
